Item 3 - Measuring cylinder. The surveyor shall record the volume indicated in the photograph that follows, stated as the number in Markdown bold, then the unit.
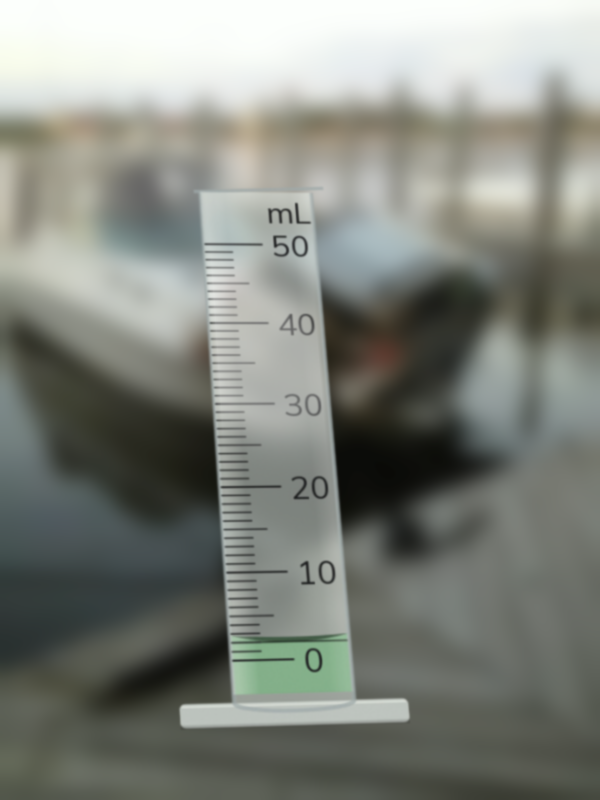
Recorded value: **2** mL
